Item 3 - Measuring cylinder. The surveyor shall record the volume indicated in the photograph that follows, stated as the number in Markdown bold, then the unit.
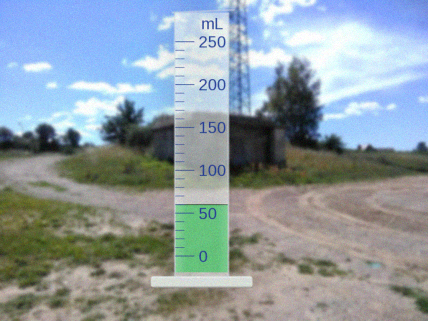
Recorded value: **60** mL
